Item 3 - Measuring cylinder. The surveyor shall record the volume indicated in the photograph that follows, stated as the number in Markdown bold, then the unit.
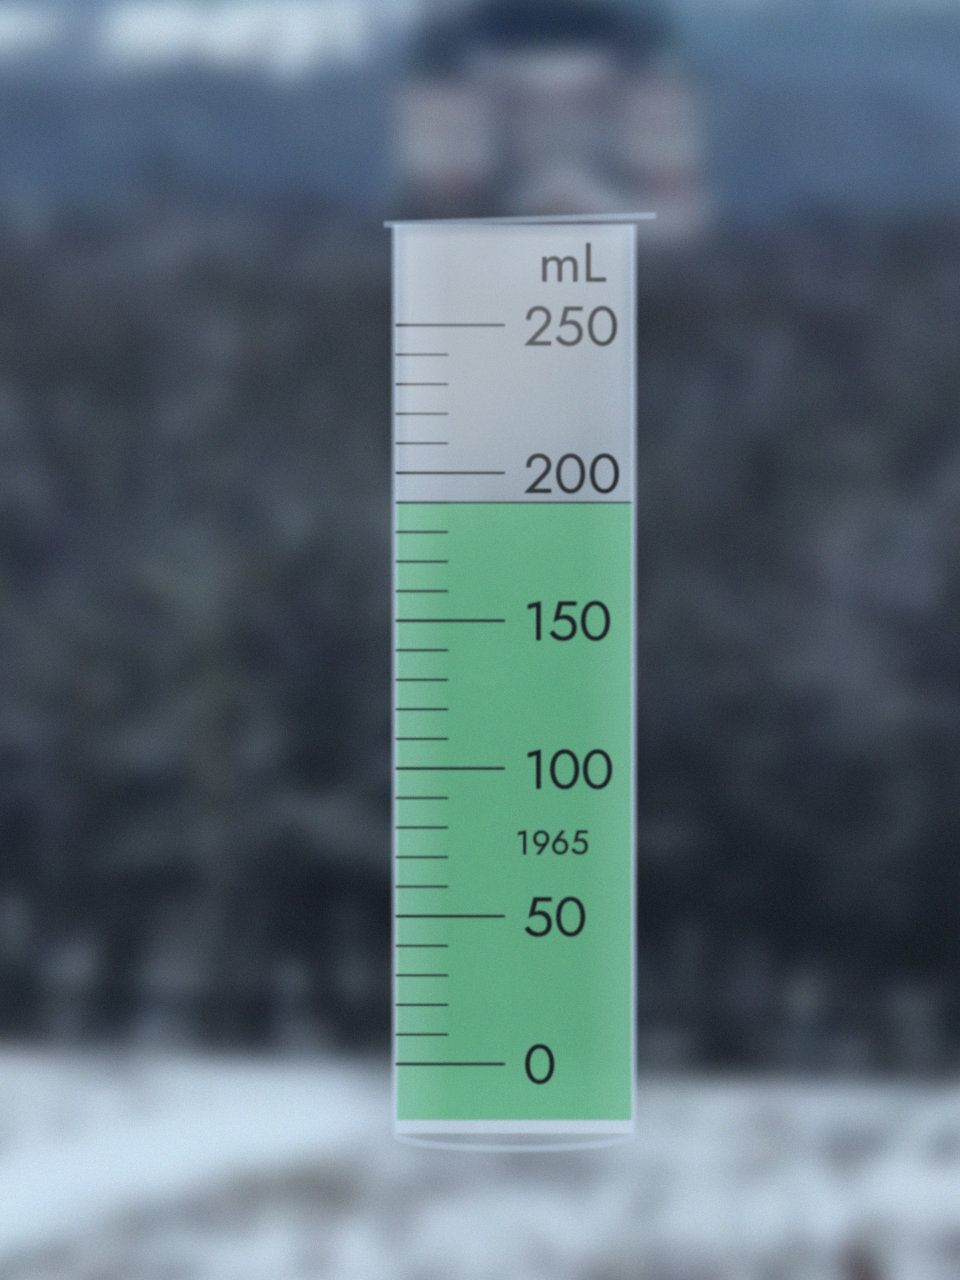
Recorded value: **190** mL
